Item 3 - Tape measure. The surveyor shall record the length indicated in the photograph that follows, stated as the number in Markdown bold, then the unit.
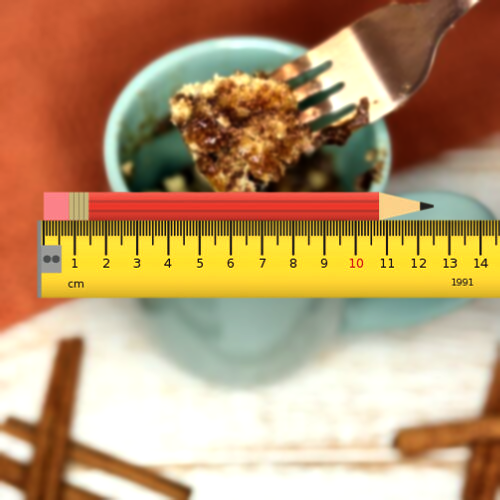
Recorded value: **12.5** cm
